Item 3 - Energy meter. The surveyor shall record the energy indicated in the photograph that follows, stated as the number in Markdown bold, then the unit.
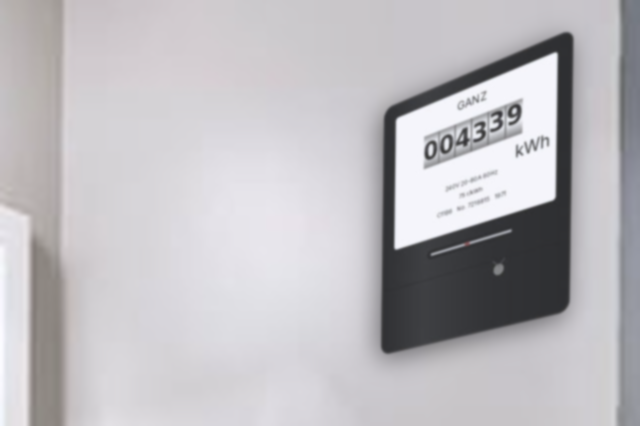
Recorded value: **4339** kWh
